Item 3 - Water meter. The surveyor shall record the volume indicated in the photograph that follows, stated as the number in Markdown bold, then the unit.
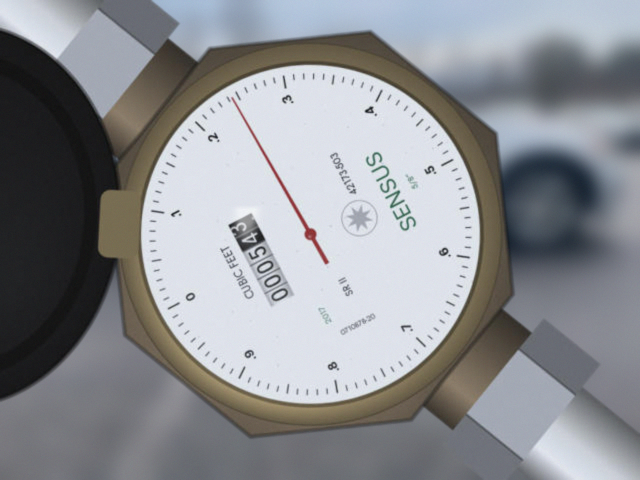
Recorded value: **543.24** ft³
